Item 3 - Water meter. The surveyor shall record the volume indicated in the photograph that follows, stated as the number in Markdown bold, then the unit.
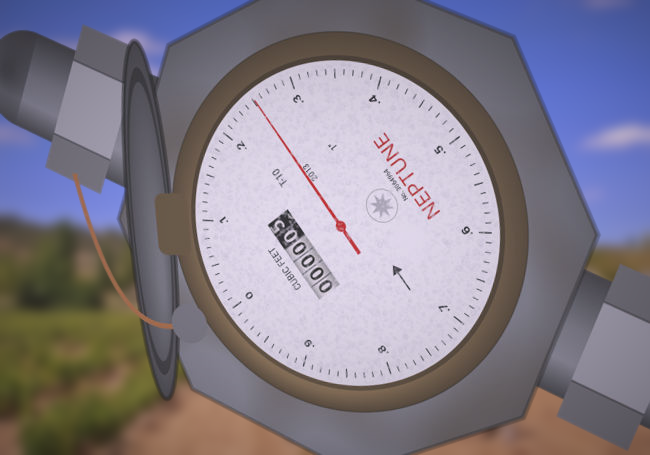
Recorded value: **5.25** ft³
